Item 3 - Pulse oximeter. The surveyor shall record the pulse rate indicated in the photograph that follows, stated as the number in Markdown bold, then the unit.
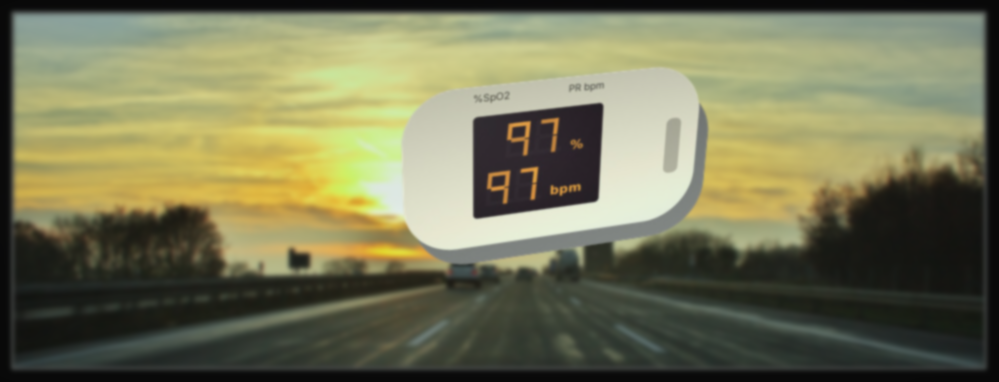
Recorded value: **97** bpm
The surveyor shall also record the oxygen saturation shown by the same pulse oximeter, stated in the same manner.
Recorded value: **97** %
